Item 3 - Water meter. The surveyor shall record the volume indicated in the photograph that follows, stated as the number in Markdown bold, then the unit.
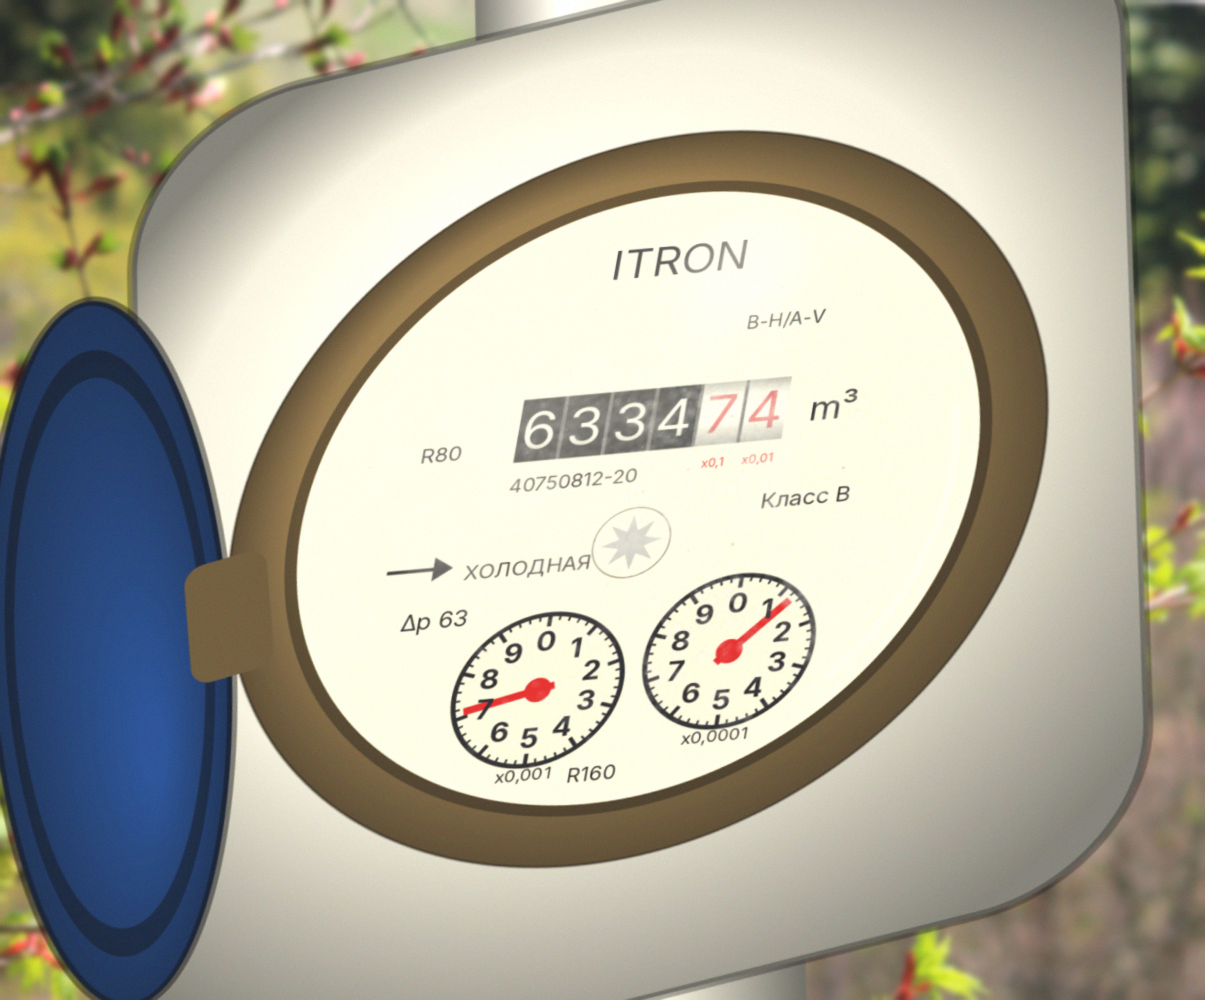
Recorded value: **6334.7471** m³
